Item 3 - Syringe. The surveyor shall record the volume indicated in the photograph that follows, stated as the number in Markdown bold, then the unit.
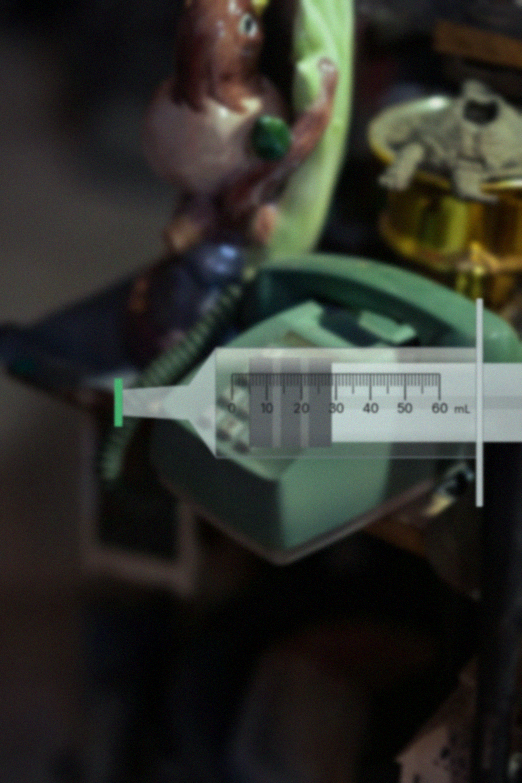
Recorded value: **5** mL
